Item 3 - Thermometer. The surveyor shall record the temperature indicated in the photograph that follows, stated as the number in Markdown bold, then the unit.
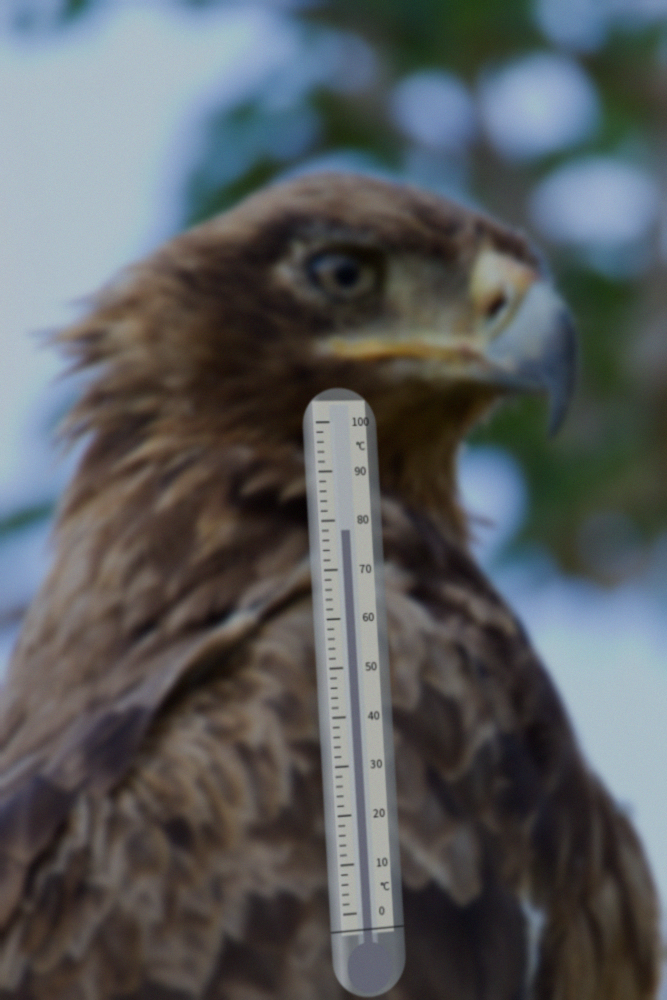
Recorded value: **78** °C
